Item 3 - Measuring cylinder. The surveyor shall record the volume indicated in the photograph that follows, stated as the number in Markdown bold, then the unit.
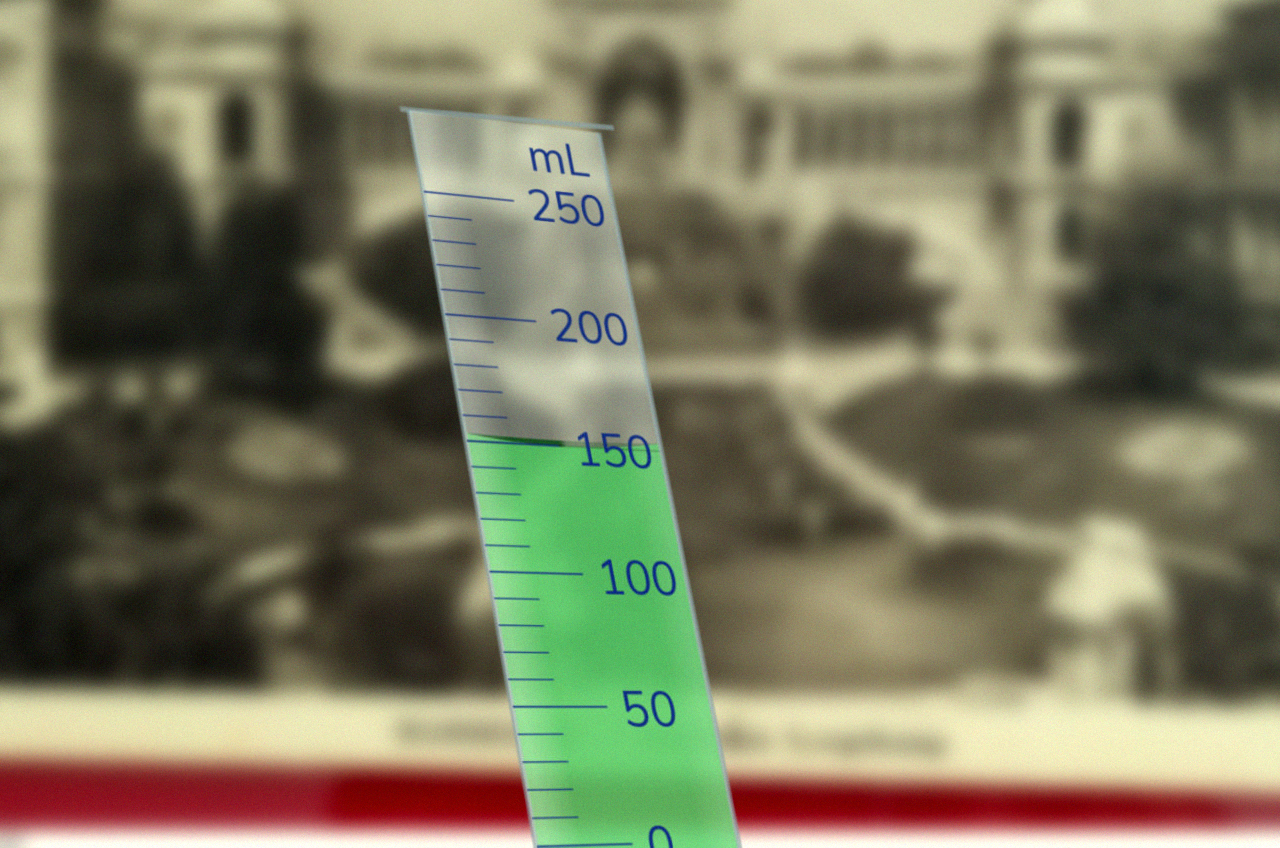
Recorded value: **150** mL
